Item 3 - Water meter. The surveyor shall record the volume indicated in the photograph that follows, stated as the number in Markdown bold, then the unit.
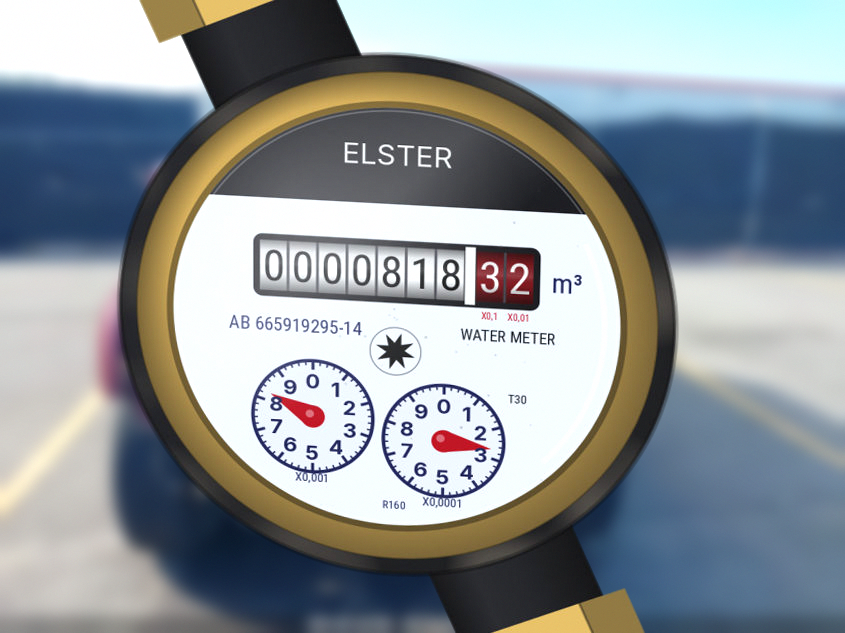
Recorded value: **818.3282** m³
